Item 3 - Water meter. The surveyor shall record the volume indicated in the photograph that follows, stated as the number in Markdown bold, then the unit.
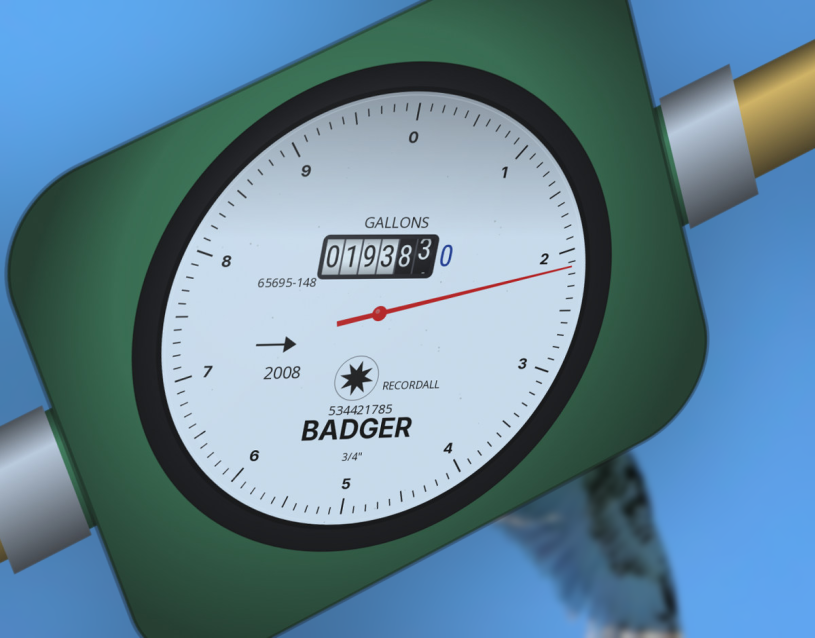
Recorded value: **193832.1** gal
